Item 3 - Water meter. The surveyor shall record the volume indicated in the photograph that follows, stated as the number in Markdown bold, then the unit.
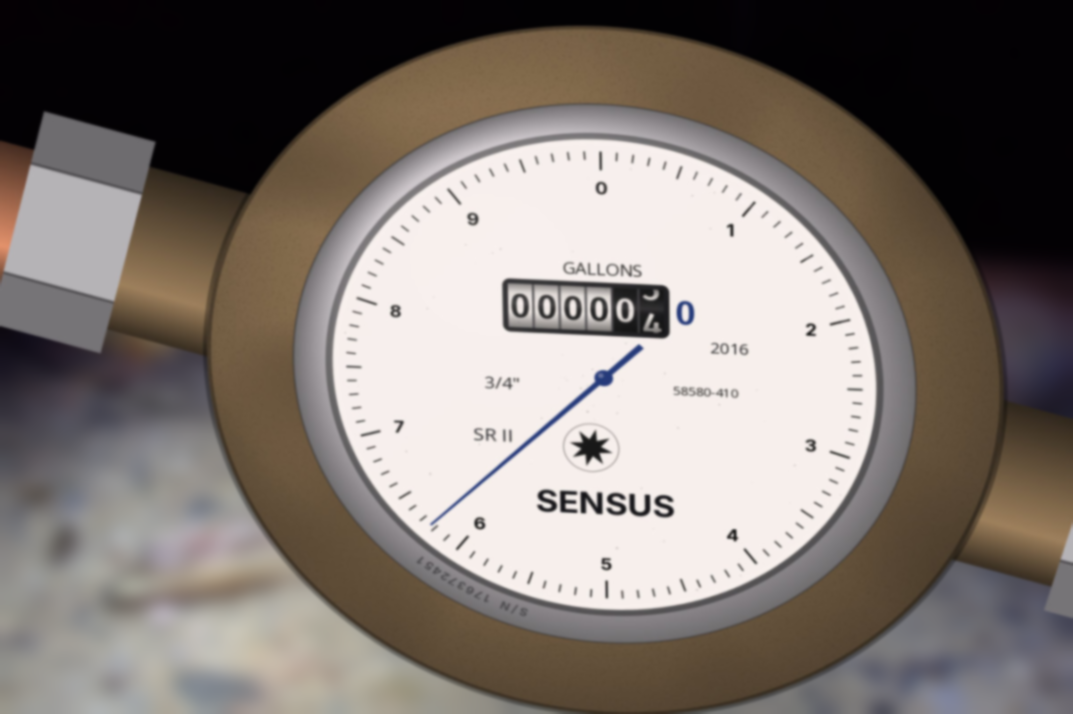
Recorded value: **36.2** gal
